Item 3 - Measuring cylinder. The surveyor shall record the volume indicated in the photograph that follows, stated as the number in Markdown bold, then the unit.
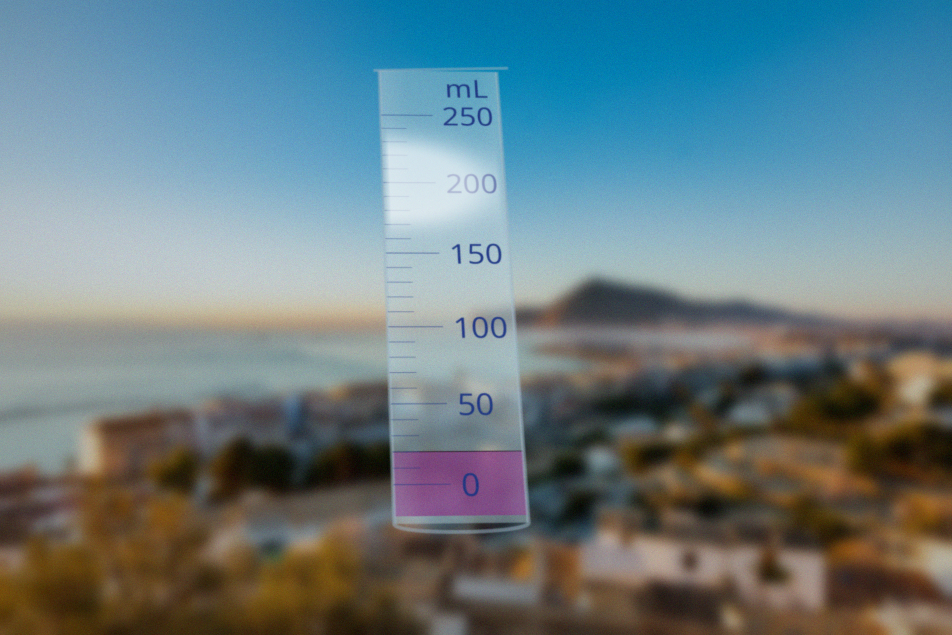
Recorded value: **20** mL
